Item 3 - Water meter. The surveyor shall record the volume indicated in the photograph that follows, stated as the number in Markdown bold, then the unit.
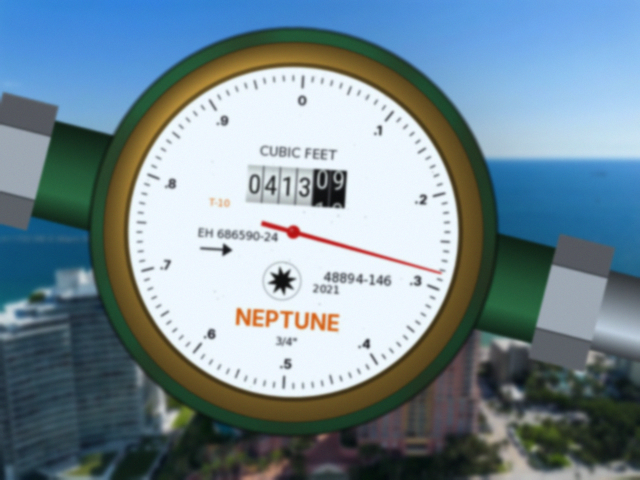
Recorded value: **41309.28** ft³
